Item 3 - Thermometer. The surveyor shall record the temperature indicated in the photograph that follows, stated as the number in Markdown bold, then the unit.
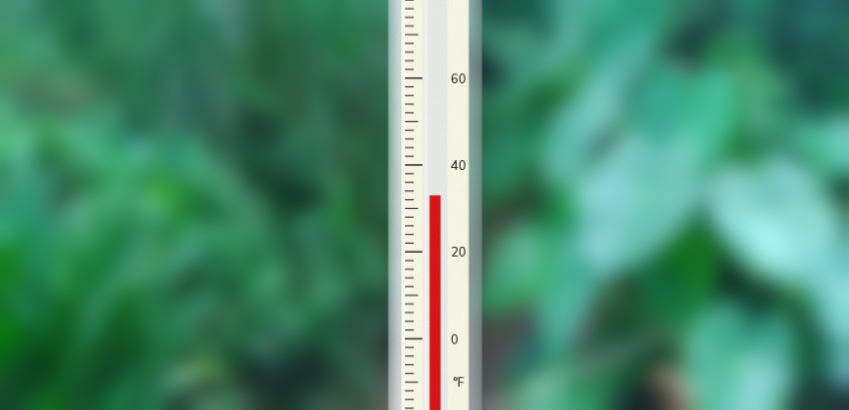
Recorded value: **33** °F
